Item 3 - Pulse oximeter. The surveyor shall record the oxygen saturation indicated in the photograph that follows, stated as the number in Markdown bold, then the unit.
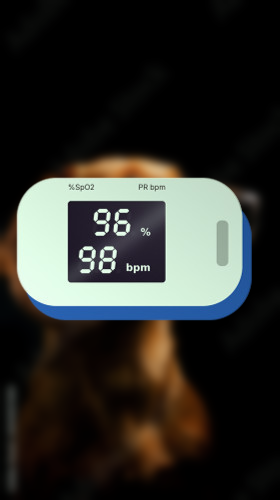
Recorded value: **96** %
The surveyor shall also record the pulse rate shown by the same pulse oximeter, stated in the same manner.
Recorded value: **98** bpm
